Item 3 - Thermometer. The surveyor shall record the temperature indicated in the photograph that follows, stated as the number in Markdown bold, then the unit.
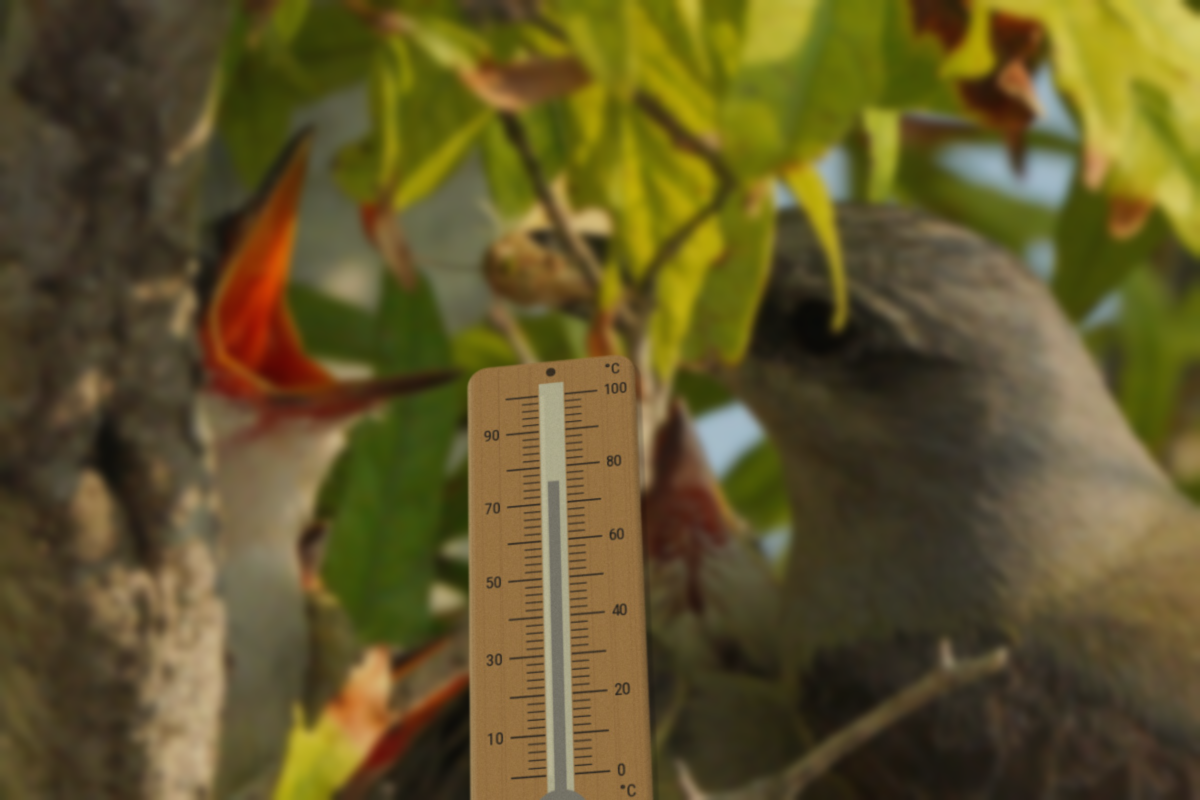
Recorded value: **76** °C
